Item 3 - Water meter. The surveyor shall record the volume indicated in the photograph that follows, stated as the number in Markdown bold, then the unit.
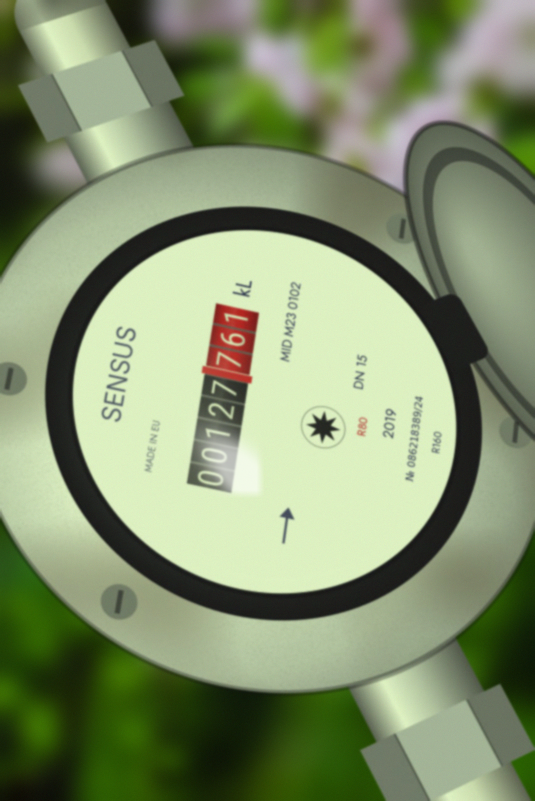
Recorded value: **127.761** kL
